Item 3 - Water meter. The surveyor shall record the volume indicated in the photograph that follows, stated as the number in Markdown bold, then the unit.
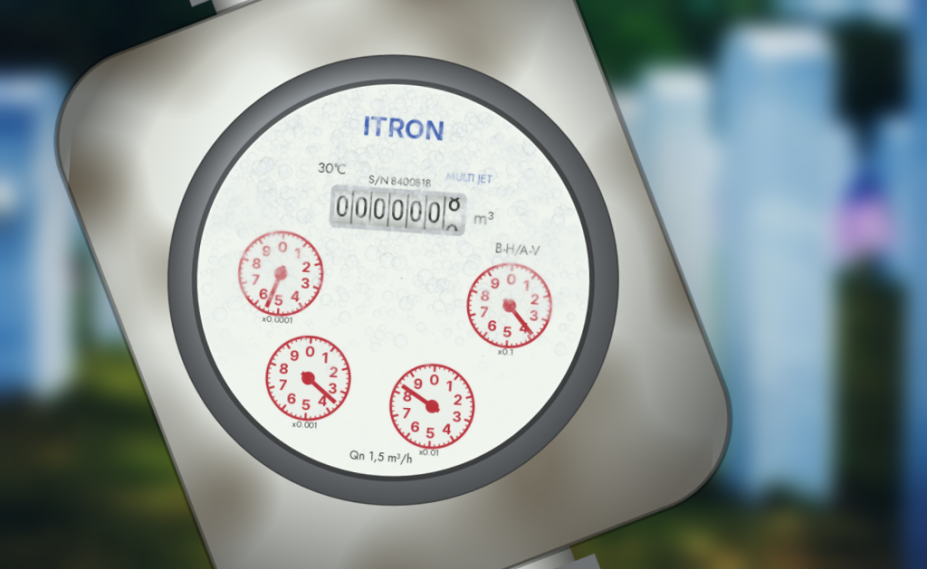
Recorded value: **8.3835** m³
